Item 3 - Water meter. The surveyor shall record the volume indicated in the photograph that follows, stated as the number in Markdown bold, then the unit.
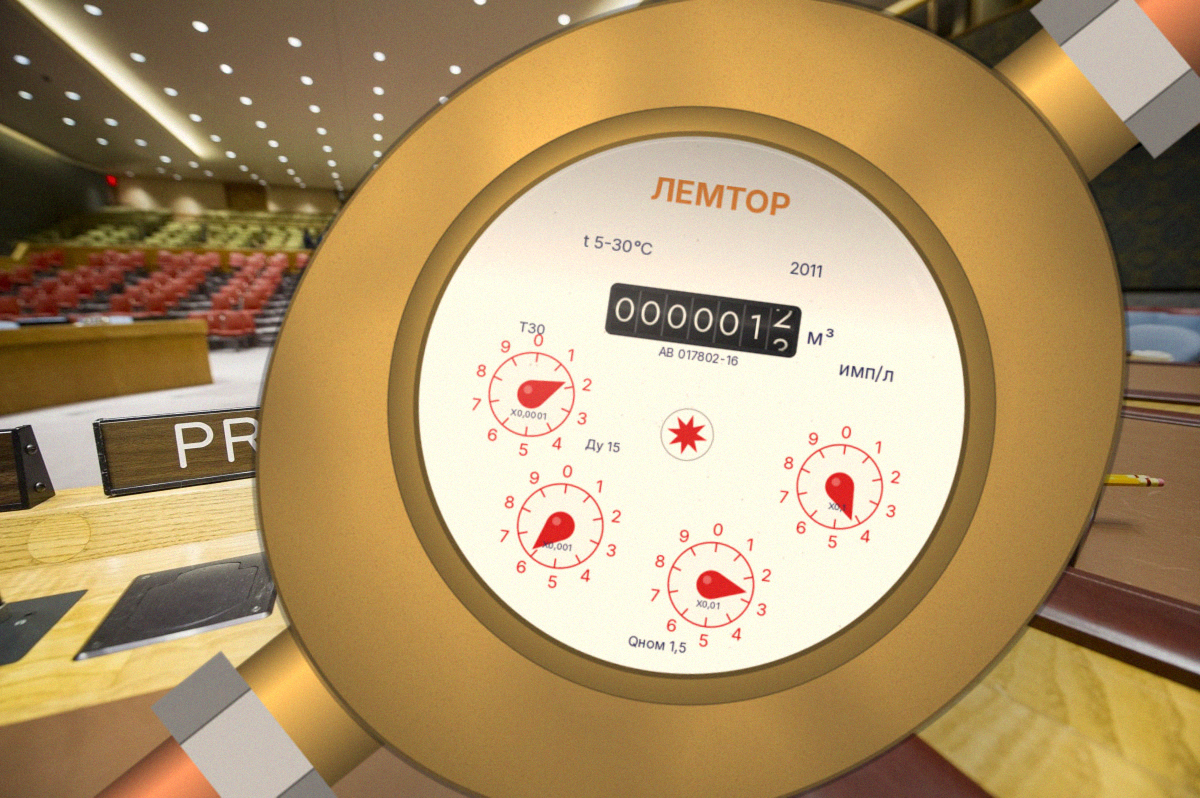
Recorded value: **12.4261** m³
